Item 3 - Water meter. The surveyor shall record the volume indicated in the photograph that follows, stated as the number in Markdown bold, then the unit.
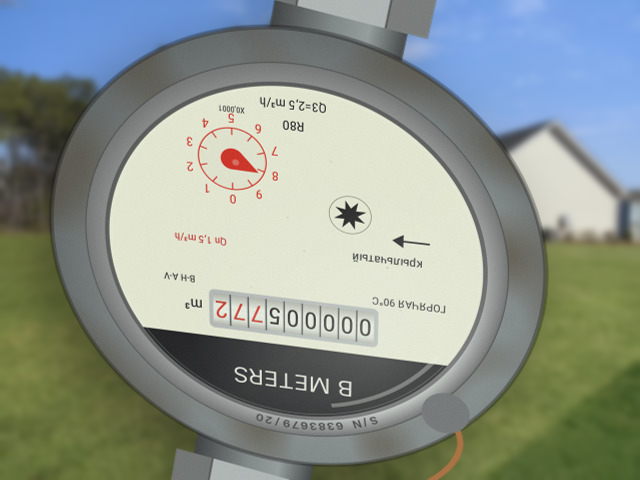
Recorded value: **5.7728** m³
